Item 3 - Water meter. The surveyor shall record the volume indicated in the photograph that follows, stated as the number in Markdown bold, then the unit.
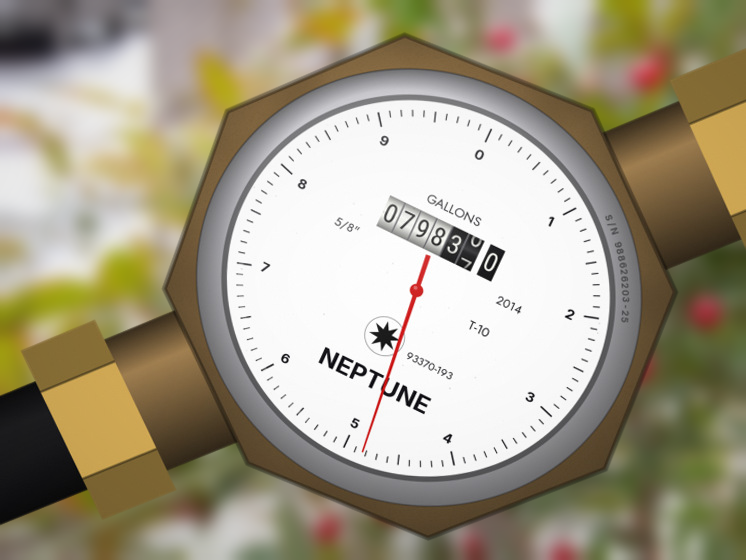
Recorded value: **798364.8** gal
